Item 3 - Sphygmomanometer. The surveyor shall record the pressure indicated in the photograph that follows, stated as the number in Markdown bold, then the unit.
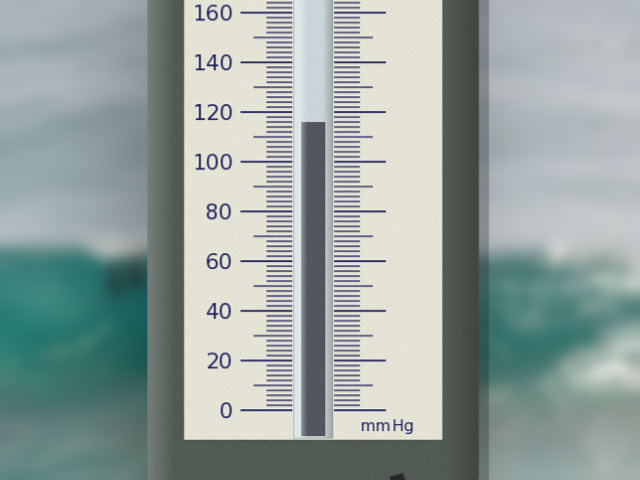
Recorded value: **116** mmHg
